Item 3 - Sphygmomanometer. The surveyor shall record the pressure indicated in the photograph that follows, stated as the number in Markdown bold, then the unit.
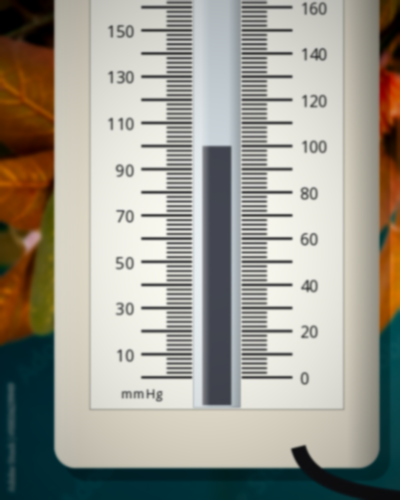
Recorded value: **100** mmHg
